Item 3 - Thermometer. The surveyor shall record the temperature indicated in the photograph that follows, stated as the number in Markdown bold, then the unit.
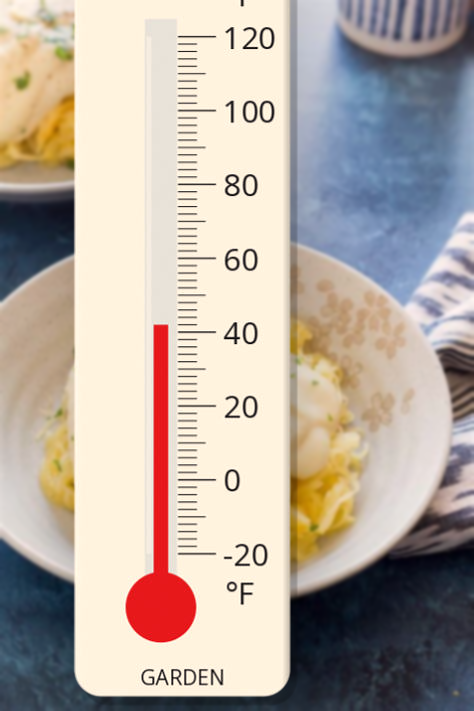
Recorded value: **42** °F
